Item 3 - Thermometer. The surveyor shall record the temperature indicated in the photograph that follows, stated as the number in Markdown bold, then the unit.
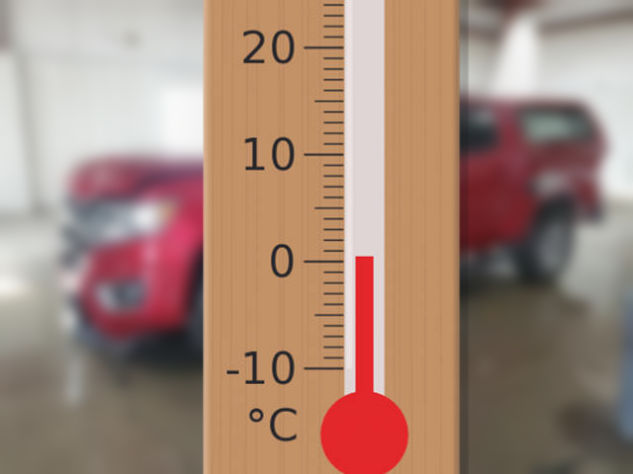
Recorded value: **0.5** °C
